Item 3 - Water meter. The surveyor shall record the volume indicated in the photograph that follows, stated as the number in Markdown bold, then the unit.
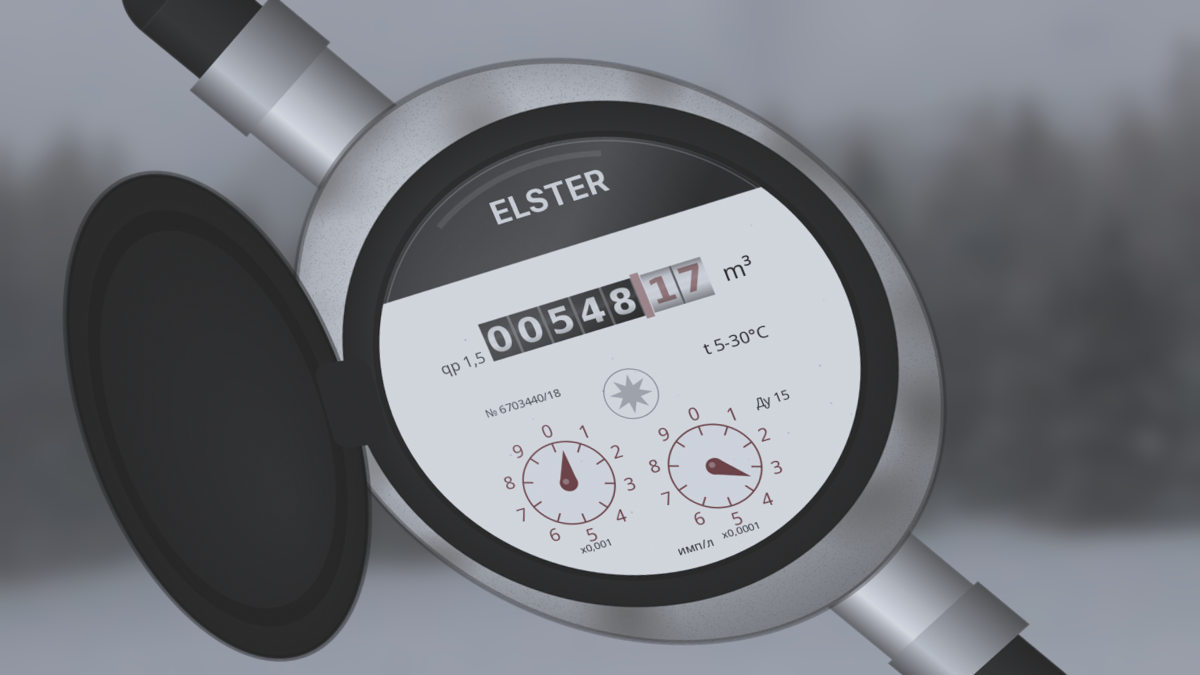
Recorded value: **548.1703** m³
